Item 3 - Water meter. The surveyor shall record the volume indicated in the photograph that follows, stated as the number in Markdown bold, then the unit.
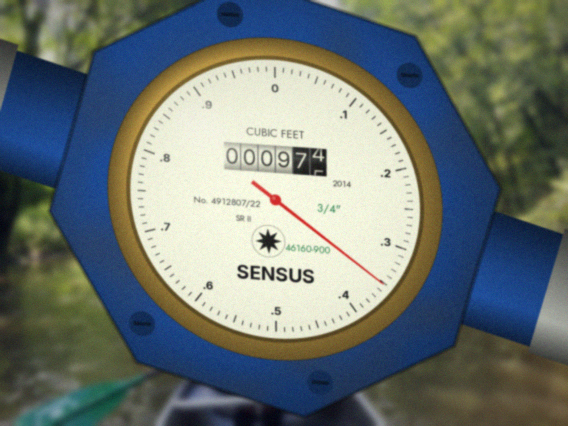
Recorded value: **974.35** ft³
